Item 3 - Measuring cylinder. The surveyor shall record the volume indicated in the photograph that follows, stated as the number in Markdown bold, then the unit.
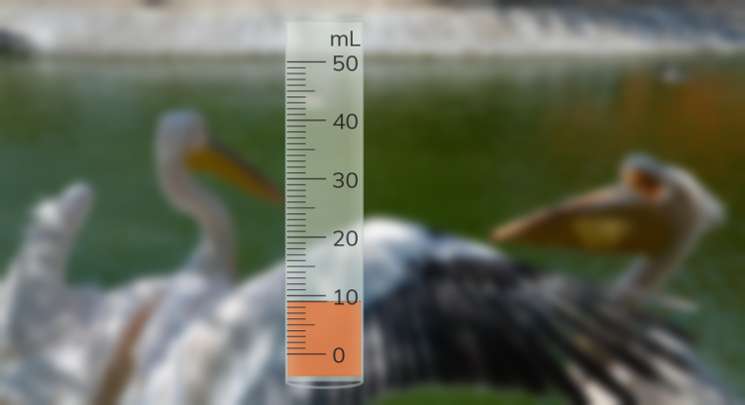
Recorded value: **9** mL
